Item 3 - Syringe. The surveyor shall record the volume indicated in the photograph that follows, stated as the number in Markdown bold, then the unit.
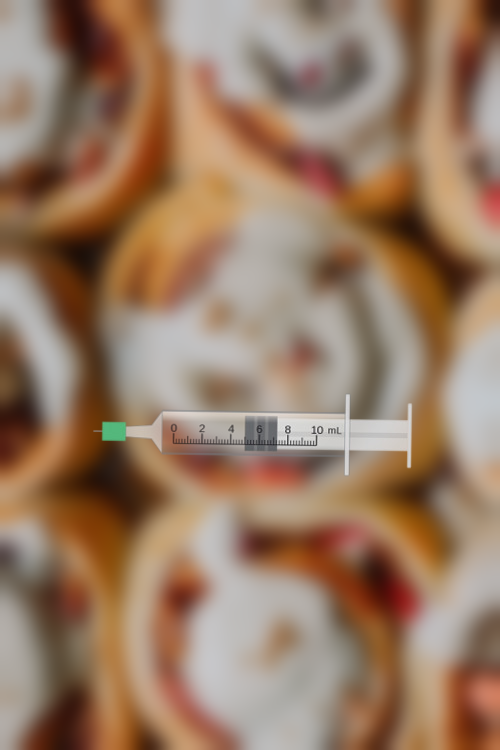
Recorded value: **5** mL
